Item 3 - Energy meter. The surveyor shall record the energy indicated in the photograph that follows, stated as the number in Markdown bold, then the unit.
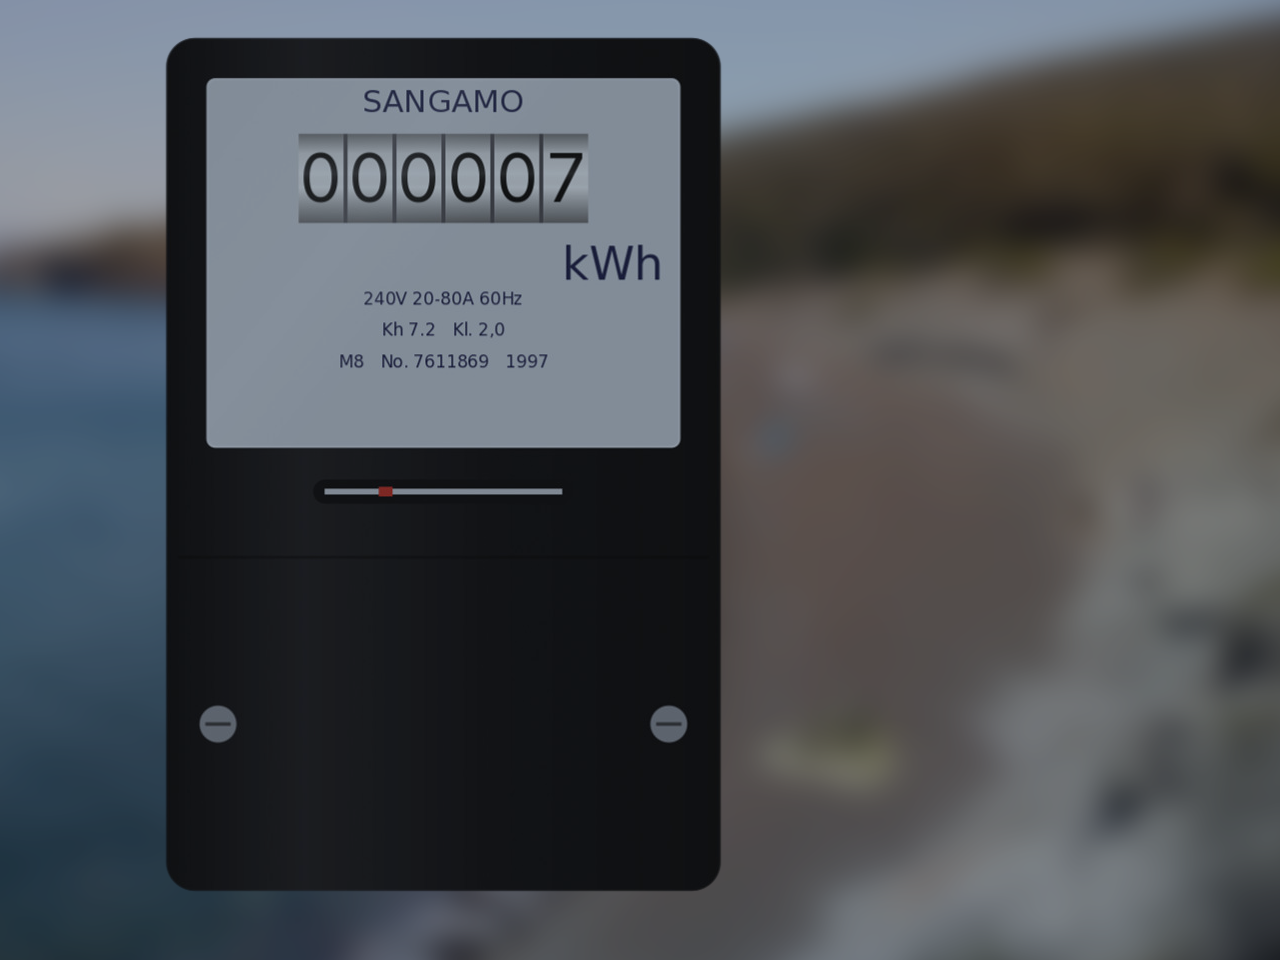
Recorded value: **7** kWh
